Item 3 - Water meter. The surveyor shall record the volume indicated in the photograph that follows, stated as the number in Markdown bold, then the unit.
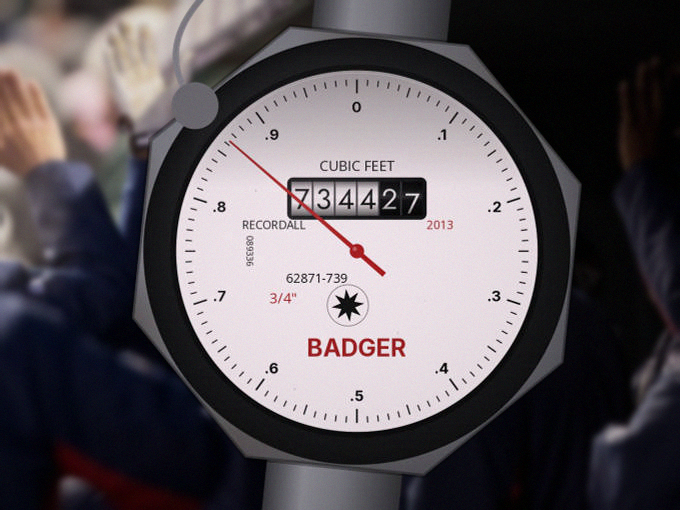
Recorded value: **734426.86** ft³
